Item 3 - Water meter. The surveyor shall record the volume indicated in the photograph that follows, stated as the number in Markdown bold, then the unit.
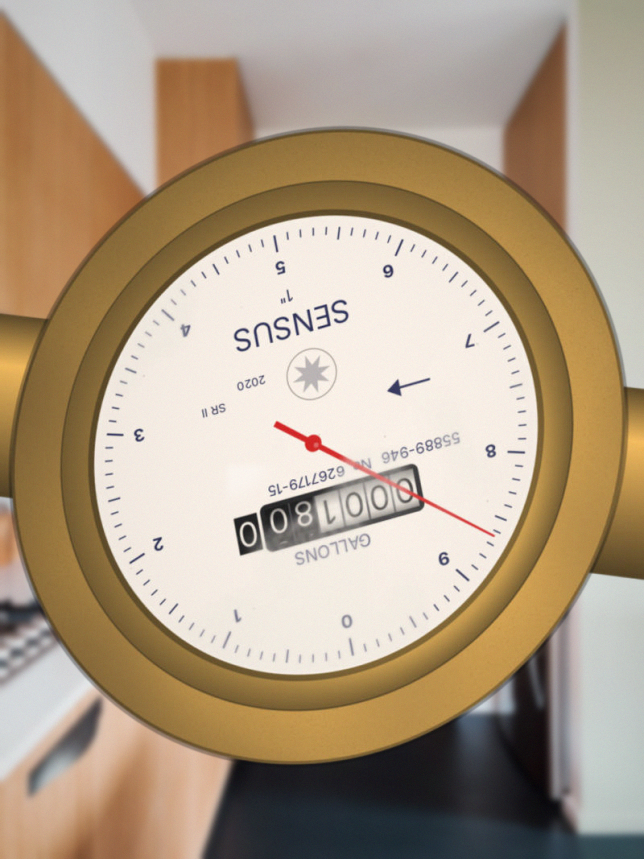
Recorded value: **1798.6** gal
